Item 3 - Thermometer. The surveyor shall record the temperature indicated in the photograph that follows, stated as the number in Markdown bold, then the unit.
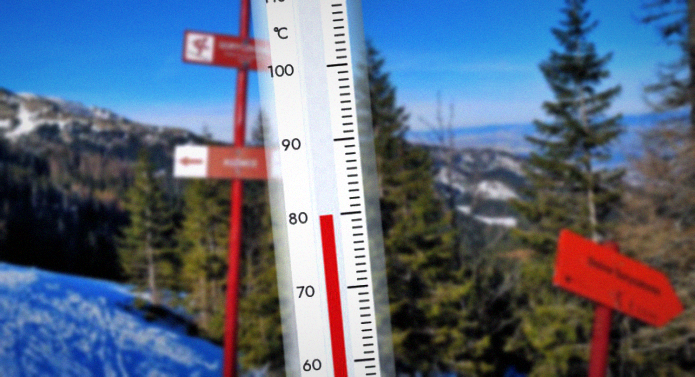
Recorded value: **80** °C
